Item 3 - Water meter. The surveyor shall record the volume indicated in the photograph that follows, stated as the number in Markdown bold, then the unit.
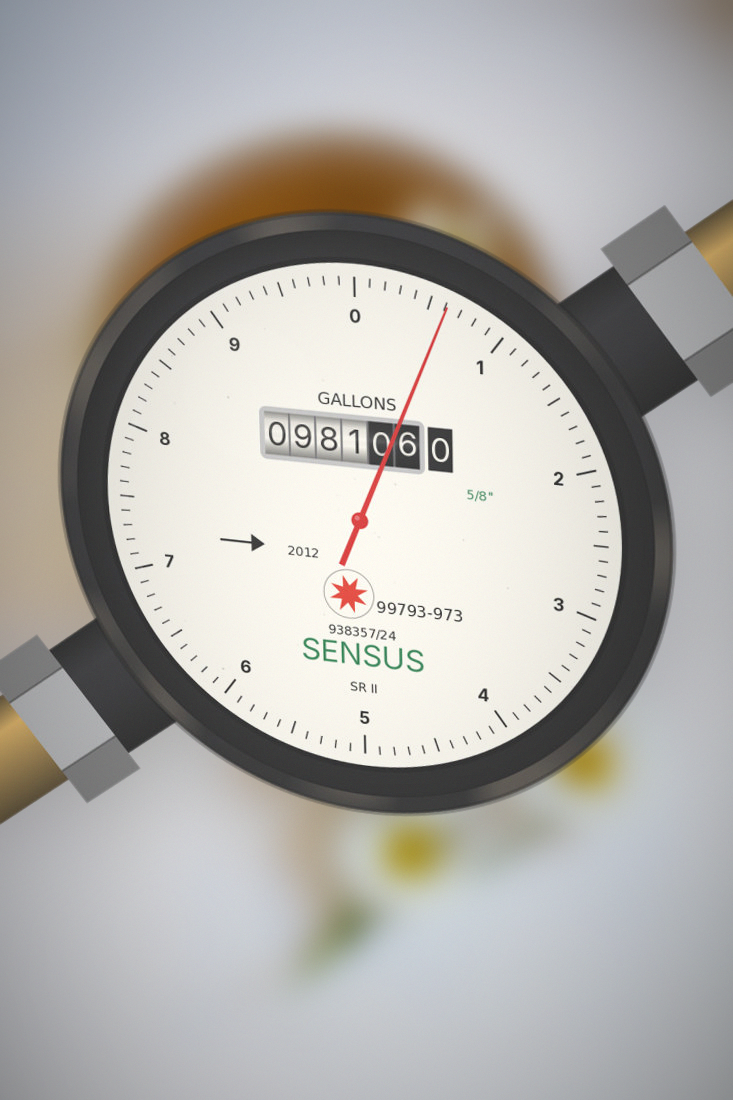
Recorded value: **981060.6** gal
